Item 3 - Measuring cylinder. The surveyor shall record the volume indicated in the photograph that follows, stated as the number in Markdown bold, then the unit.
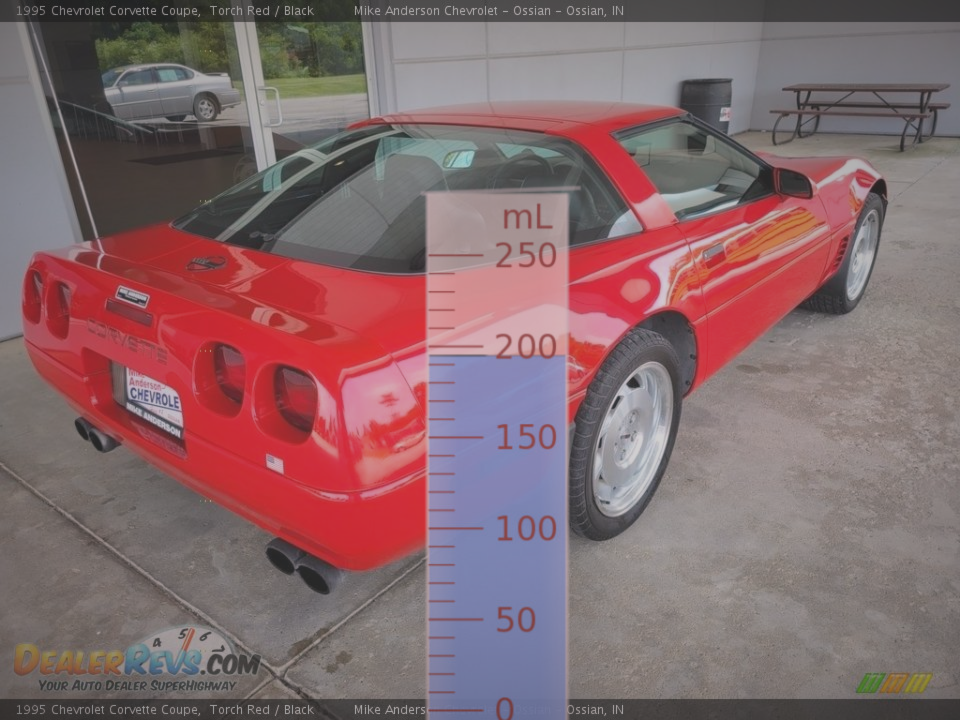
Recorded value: **195** mL
